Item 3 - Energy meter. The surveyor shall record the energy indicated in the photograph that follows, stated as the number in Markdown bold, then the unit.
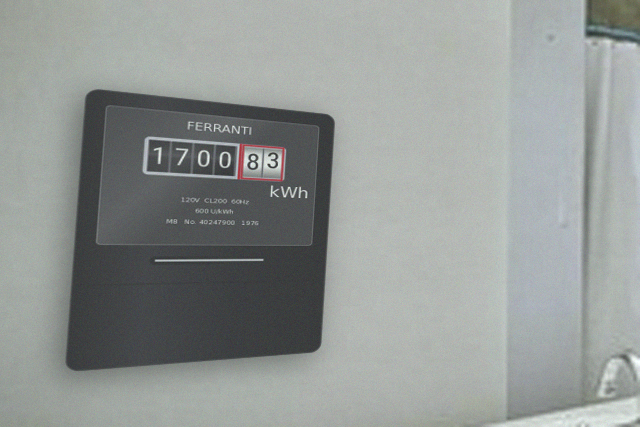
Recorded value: **1700.83** kWh
